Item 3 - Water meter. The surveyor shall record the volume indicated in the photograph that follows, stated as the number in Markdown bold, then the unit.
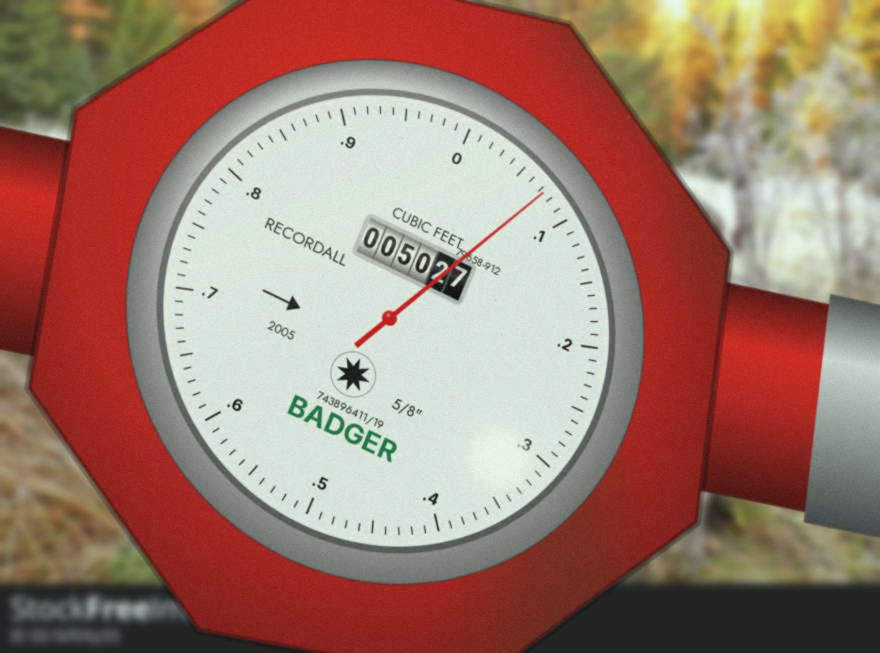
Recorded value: **5027.07** ft³
